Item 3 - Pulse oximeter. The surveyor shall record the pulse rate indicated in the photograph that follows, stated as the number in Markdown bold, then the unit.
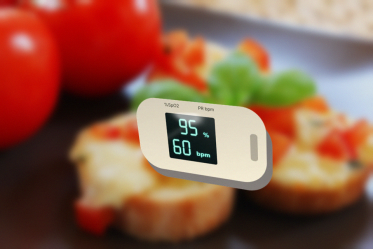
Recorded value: **60** bpm
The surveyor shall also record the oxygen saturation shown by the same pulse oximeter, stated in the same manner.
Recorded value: **95** %
